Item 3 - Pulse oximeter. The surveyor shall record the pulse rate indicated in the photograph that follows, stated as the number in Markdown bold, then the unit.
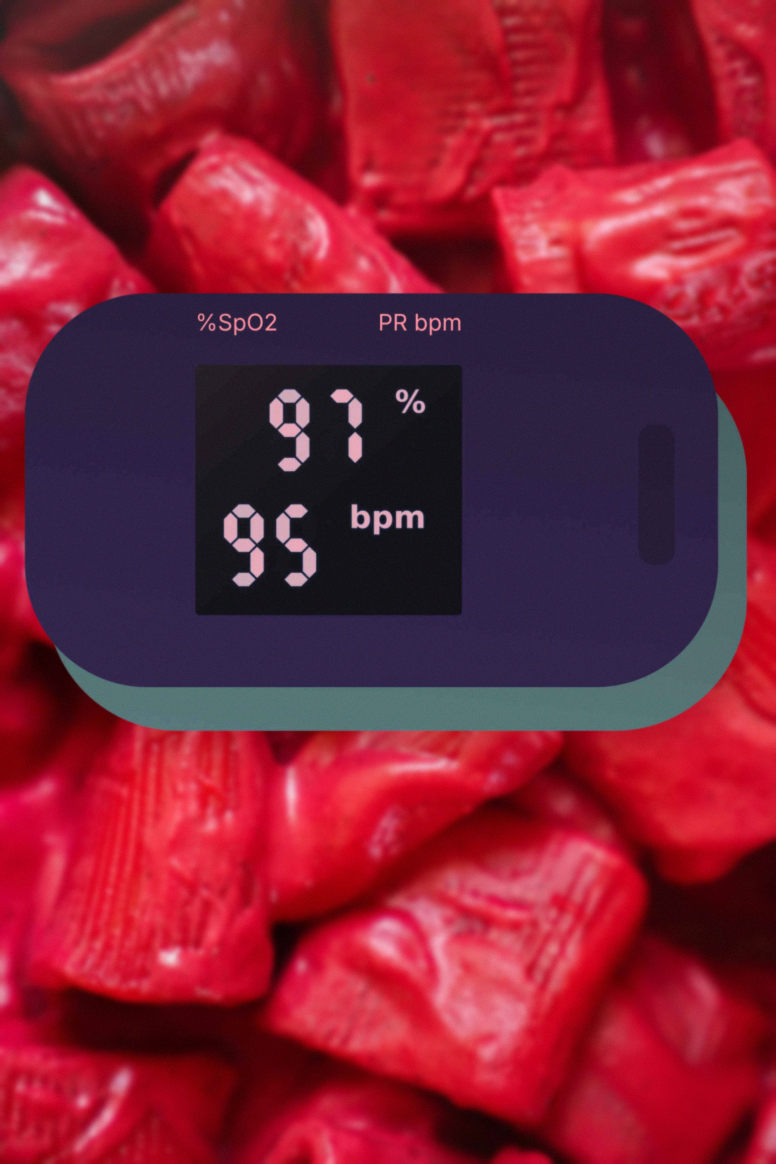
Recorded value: **95** bpm
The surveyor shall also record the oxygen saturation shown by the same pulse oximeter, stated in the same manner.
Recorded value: **97** %
